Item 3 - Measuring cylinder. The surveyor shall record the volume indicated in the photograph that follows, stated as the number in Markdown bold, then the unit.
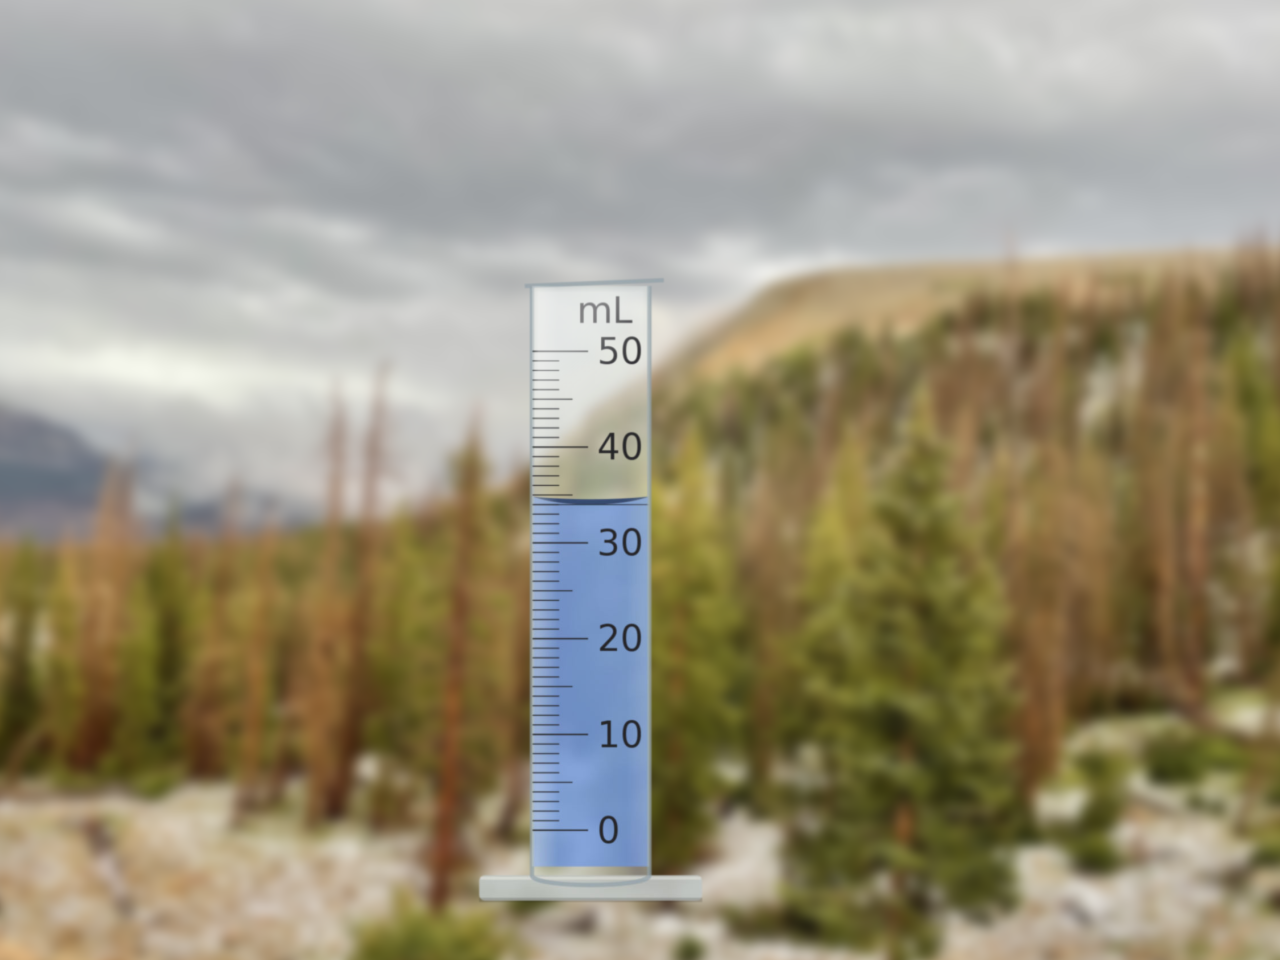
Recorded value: **34** mL
